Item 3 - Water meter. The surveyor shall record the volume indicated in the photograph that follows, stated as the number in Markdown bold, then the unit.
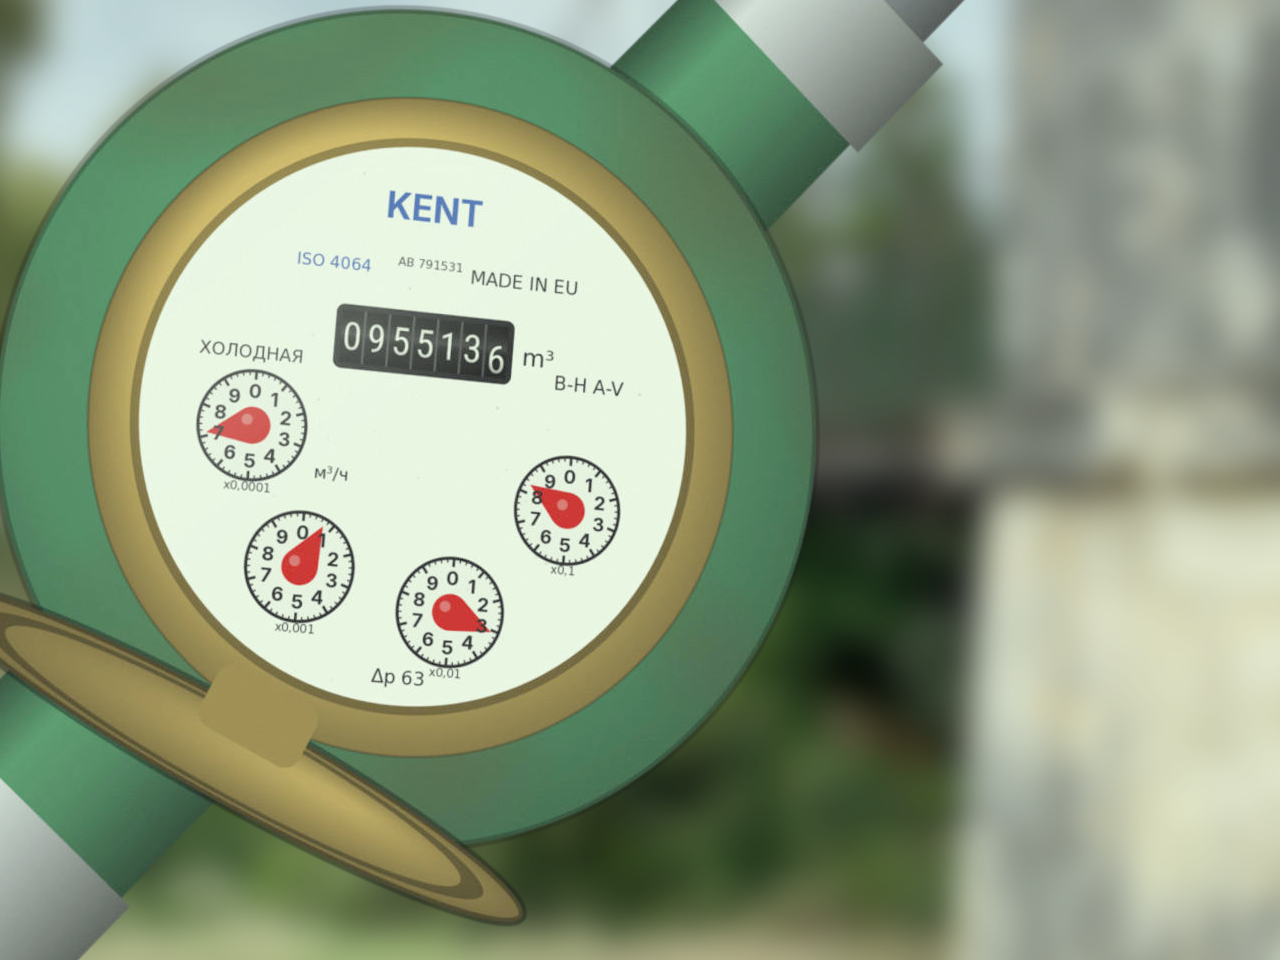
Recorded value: **955135.8307** m³
